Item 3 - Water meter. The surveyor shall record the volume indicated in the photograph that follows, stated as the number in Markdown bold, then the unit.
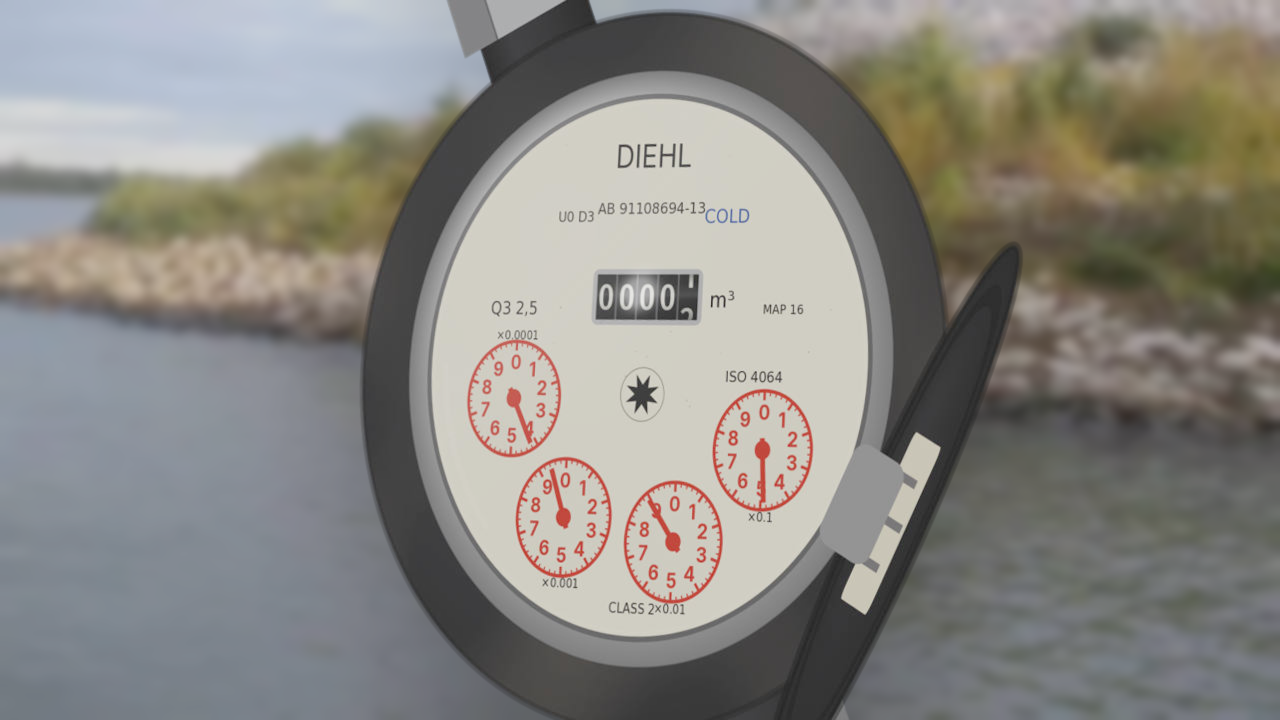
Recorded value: **1.4894** m³
